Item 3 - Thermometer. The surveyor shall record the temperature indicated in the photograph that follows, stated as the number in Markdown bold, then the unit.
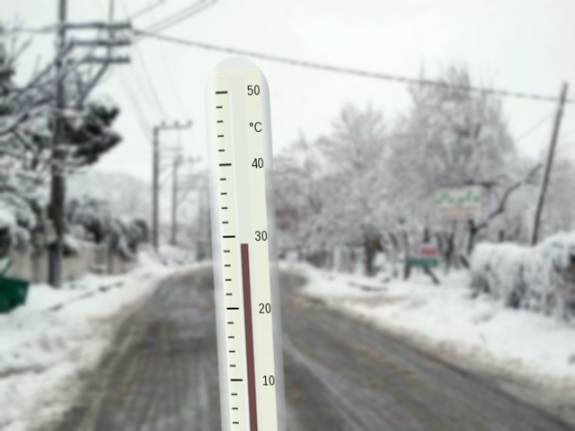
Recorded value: **29** °C
